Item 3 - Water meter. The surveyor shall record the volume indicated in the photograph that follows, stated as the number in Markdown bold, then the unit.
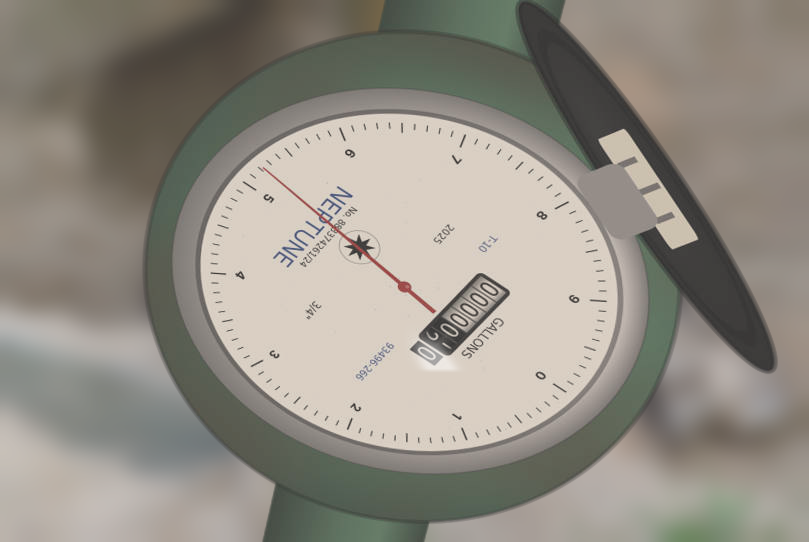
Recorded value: **15.2** gal
